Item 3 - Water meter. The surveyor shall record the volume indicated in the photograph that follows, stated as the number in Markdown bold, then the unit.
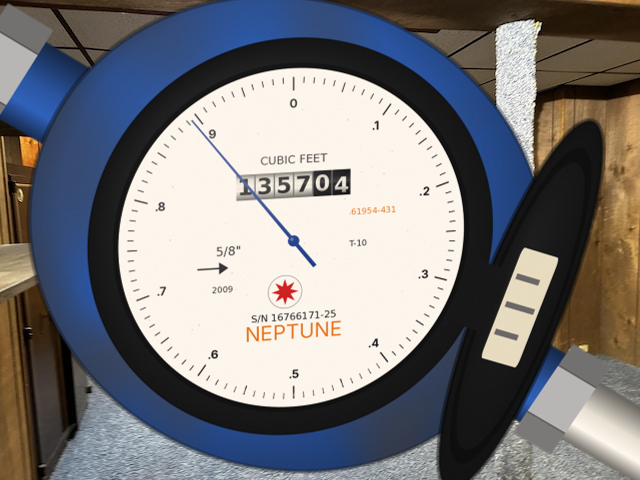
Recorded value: **135703.89** ft³
